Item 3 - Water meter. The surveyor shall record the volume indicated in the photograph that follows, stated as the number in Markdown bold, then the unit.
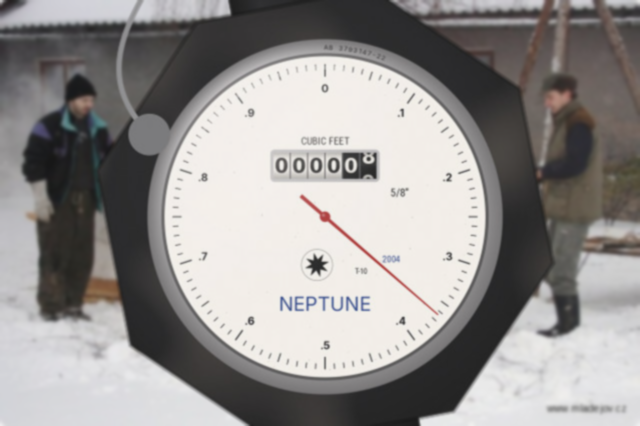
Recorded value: **8.36** ft³
